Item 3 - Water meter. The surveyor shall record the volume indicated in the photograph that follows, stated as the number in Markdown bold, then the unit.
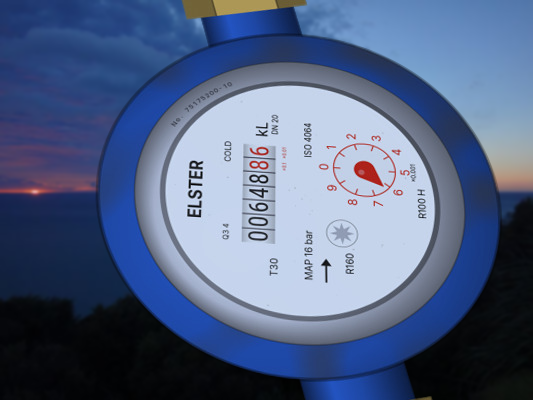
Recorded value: **648.866** kL
